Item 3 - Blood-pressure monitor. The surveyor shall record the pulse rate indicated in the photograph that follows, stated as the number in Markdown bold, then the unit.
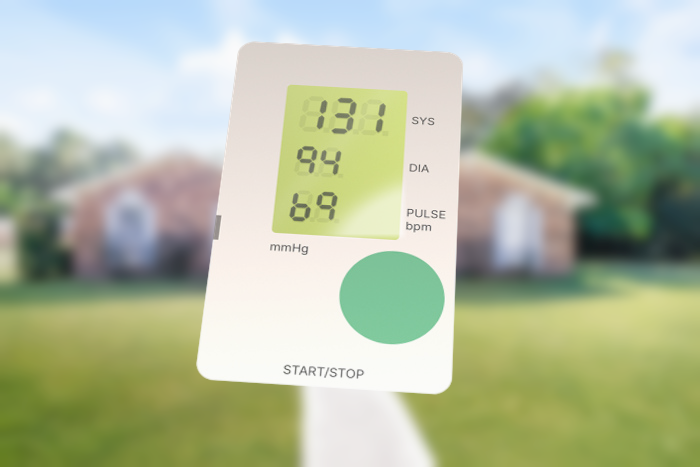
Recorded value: **69** bpm
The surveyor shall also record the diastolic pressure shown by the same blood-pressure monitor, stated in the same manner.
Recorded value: **94** mmHg
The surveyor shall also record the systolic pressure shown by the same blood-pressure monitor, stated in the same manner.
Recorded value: **131** mmHg
